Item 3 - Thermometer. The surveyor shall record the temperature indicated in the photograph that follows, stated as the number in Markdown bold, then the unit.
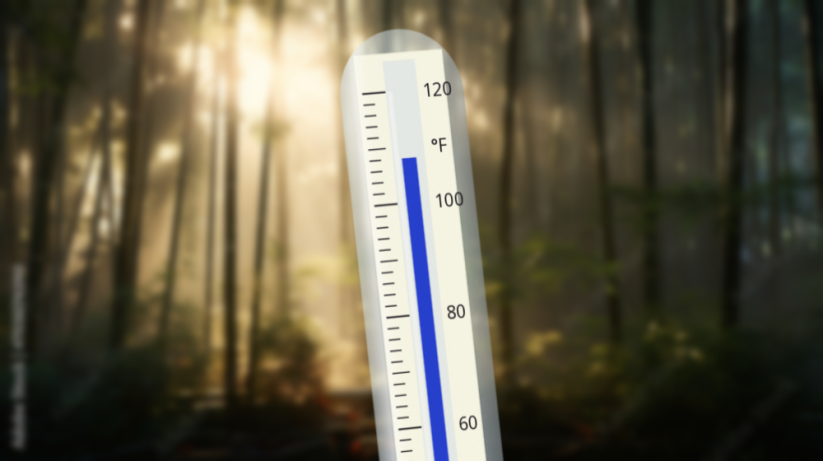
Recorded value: **108** °F
